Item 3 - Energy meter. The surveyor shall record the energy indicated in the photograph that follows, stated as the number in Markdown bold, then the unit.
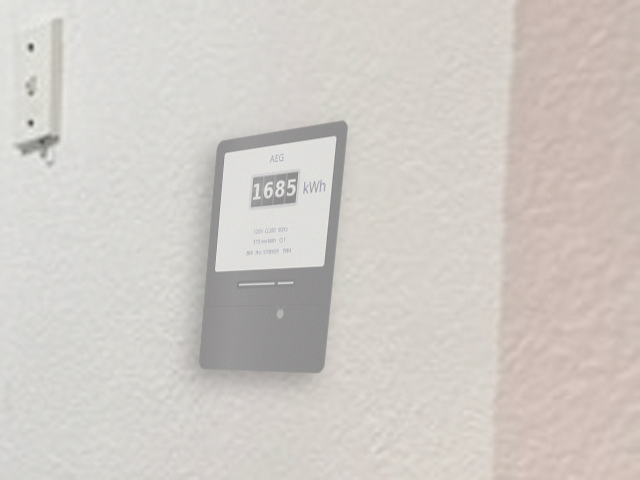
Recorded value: **1685** kWh
